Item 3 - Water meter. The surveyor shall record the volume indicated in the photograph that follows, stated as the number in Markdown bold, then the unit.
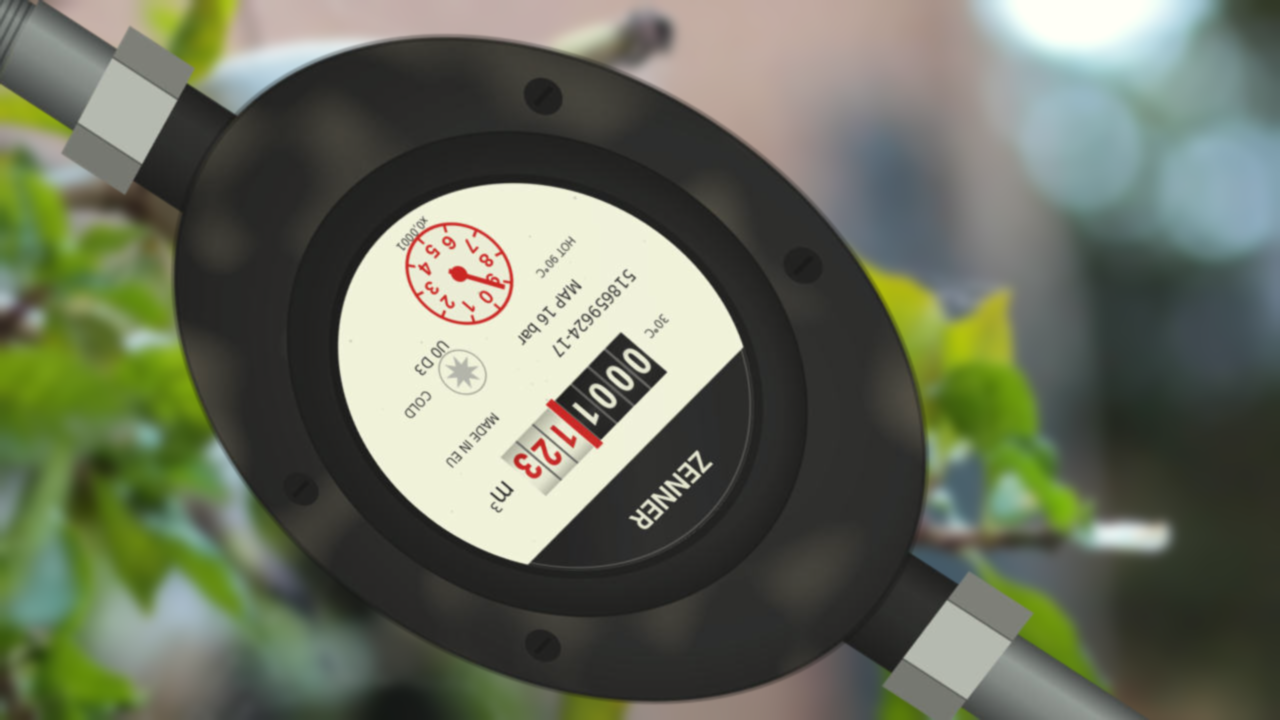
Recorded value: **1.1229** m³
